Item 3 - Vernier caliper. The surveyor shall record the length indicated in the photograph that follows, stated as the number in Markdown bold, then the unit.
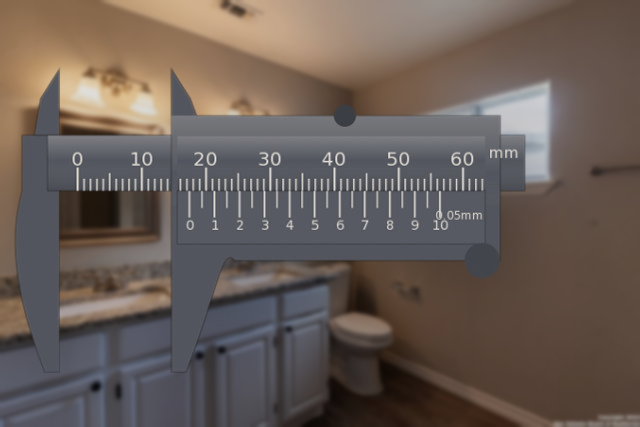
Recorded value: **17.4** mm
